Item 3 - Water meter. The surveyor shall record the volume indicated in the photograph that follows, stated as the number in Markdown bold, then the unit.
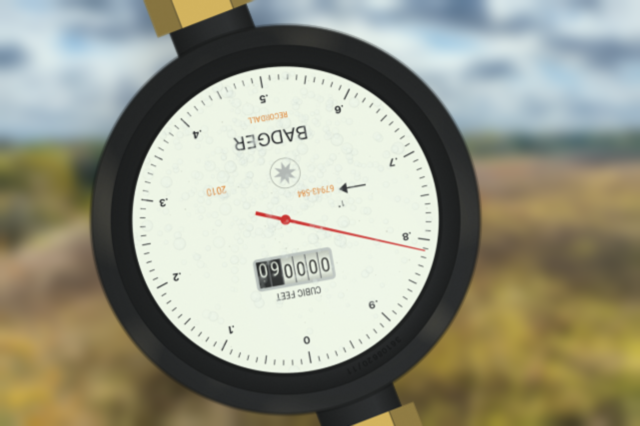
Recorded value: **59.81** ft³
